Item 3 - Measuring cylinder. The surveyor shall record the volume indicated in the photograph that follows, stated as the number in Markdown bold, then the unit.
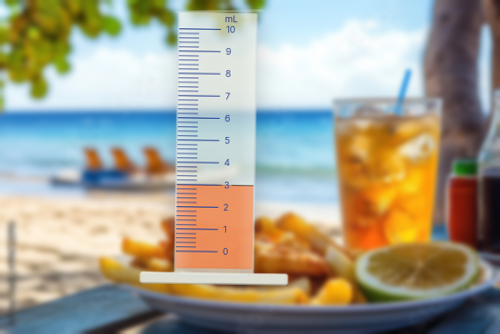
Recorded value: **3** mL
